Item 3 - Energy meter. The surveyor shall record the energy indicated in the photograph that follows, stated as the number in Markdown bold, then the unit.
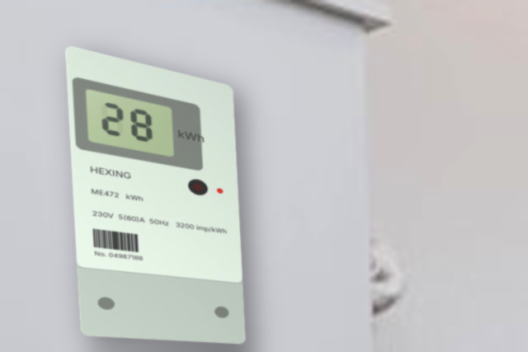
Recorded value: **28** kWh
